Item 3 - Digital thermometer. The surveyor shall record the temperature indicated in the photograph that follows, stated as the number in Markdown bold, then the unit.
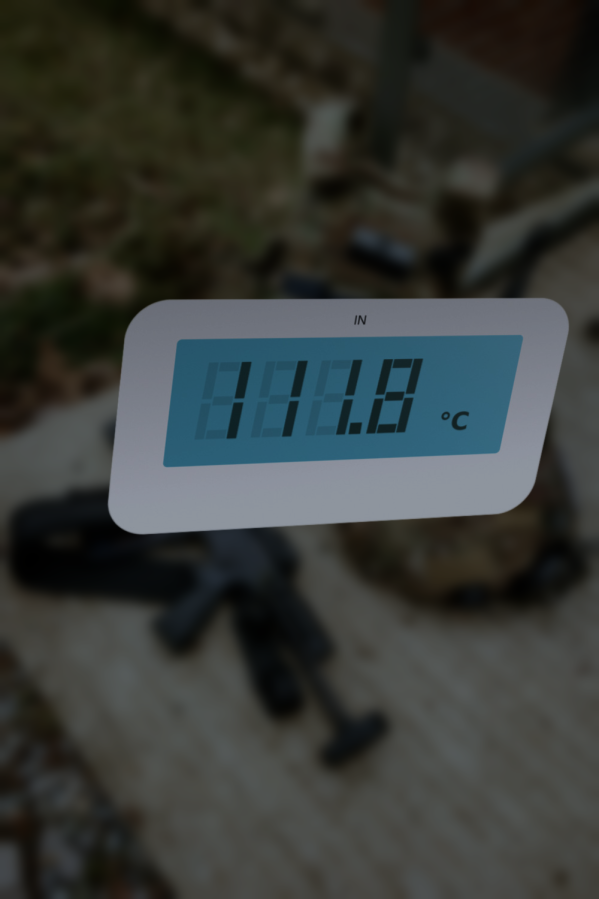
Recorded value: **111.8** °C
